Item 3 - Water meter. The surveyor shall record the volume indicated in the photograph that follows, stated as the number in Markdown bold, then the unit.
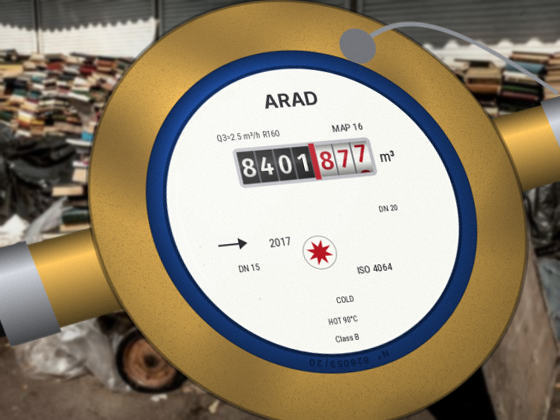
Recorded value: **8401.877** m³
